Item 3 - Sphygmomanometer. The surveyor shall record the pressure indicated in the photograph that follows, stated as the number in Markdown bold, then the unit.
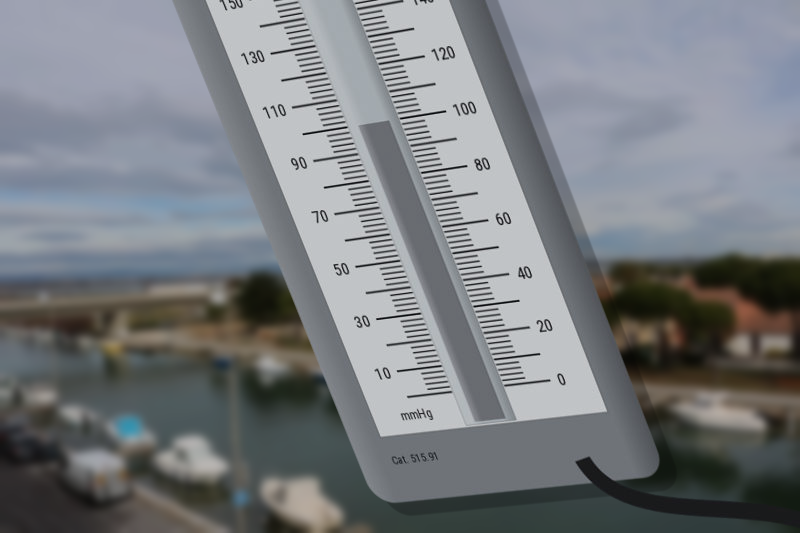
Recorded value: **100** mmHg
